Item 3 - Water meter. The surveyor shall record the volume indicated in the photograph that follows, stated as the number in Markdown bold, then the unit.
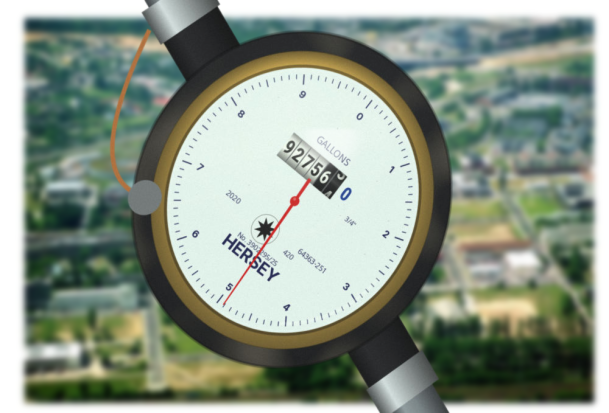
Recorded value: **9275634.9** gal
